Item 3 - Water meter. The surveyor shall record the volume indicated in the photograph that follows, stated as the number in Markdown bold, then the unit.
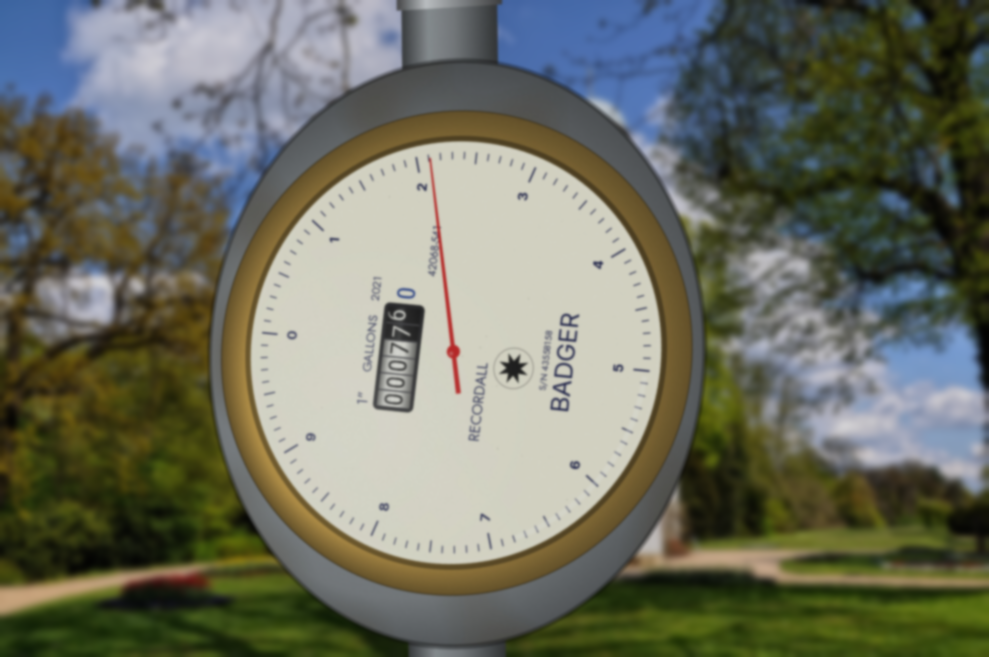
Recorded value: **7762.1** gal
